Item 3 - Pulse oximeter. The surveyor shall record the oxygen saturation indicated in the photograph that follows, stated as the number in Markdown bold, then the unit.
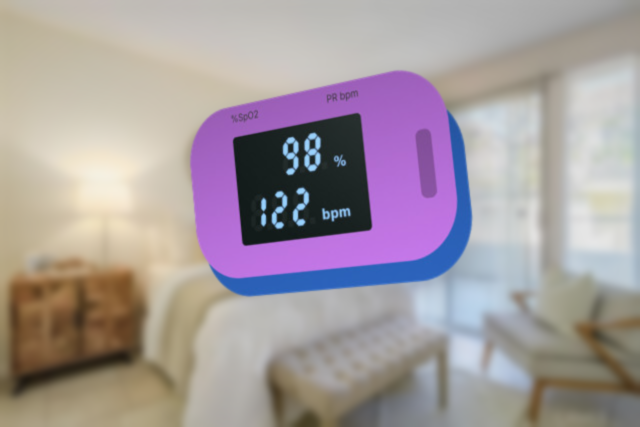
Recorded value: **98** %
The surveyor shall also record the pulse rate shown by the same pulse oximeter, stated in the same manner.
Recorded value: **122** bpm
